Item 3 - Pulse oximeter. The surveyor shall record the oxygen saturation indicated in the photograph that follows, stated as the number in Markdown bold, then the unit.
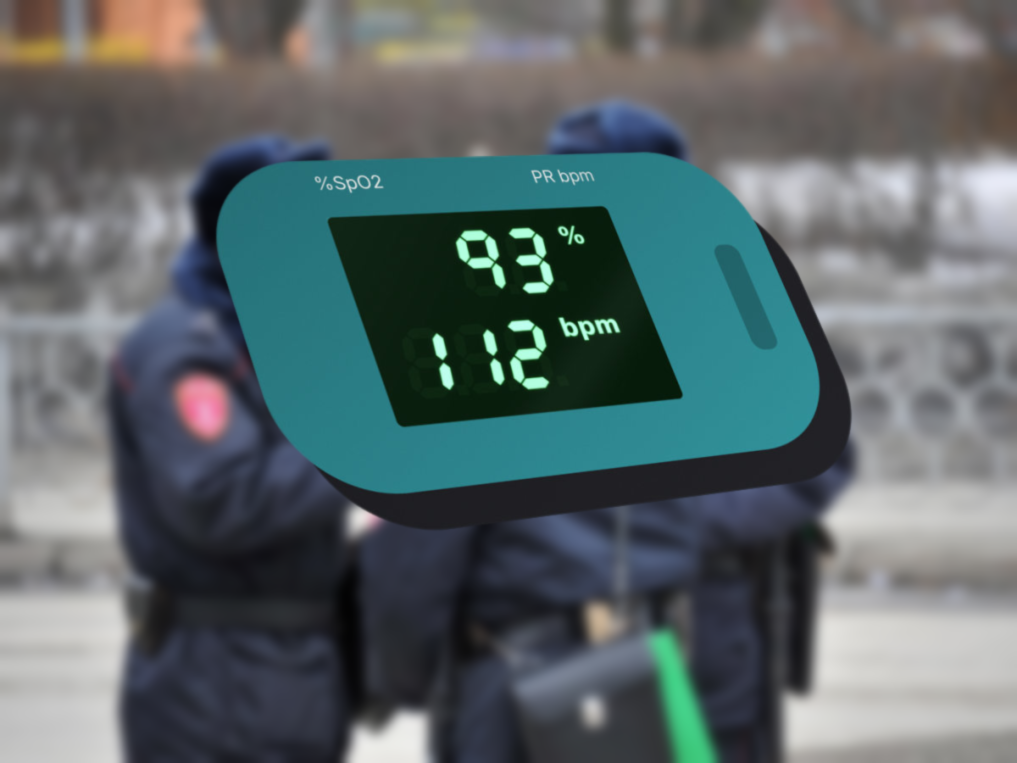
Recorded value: **93** %
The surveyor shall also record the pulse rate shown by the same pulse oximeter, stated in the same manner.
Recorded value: **112** bpm
